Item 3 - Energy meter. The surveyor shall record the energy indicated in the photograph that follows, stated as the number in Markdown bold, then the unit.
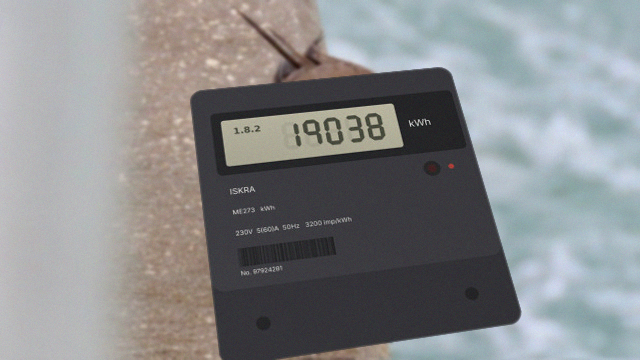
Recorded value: **19038** kWh
